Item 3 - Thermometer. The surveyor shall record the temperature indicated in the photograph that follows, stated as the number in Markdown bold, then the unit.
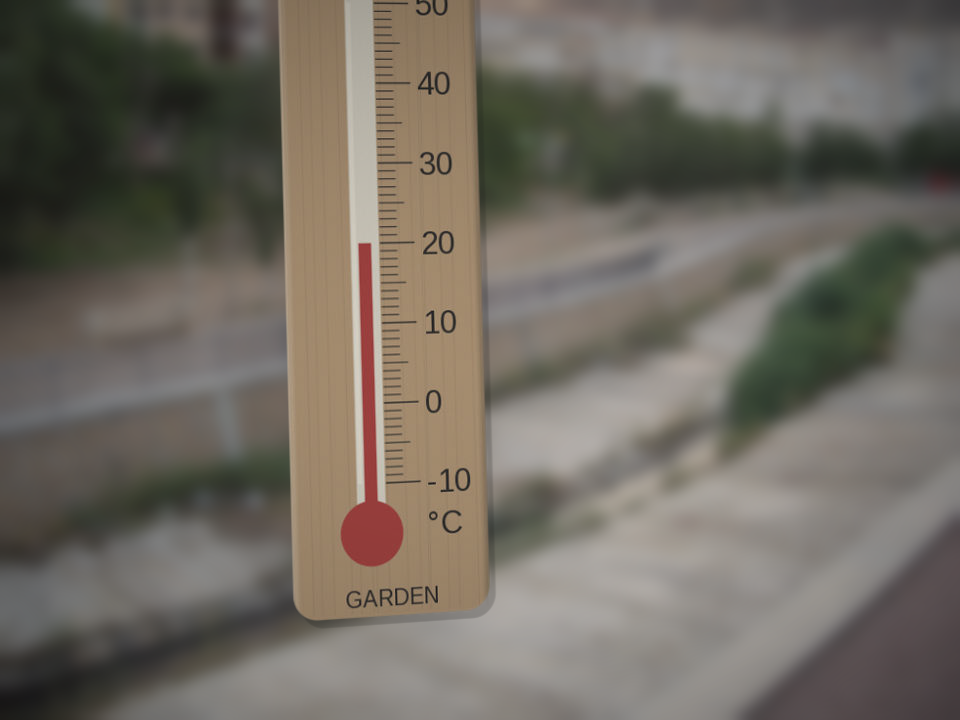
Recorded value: **20** °C
